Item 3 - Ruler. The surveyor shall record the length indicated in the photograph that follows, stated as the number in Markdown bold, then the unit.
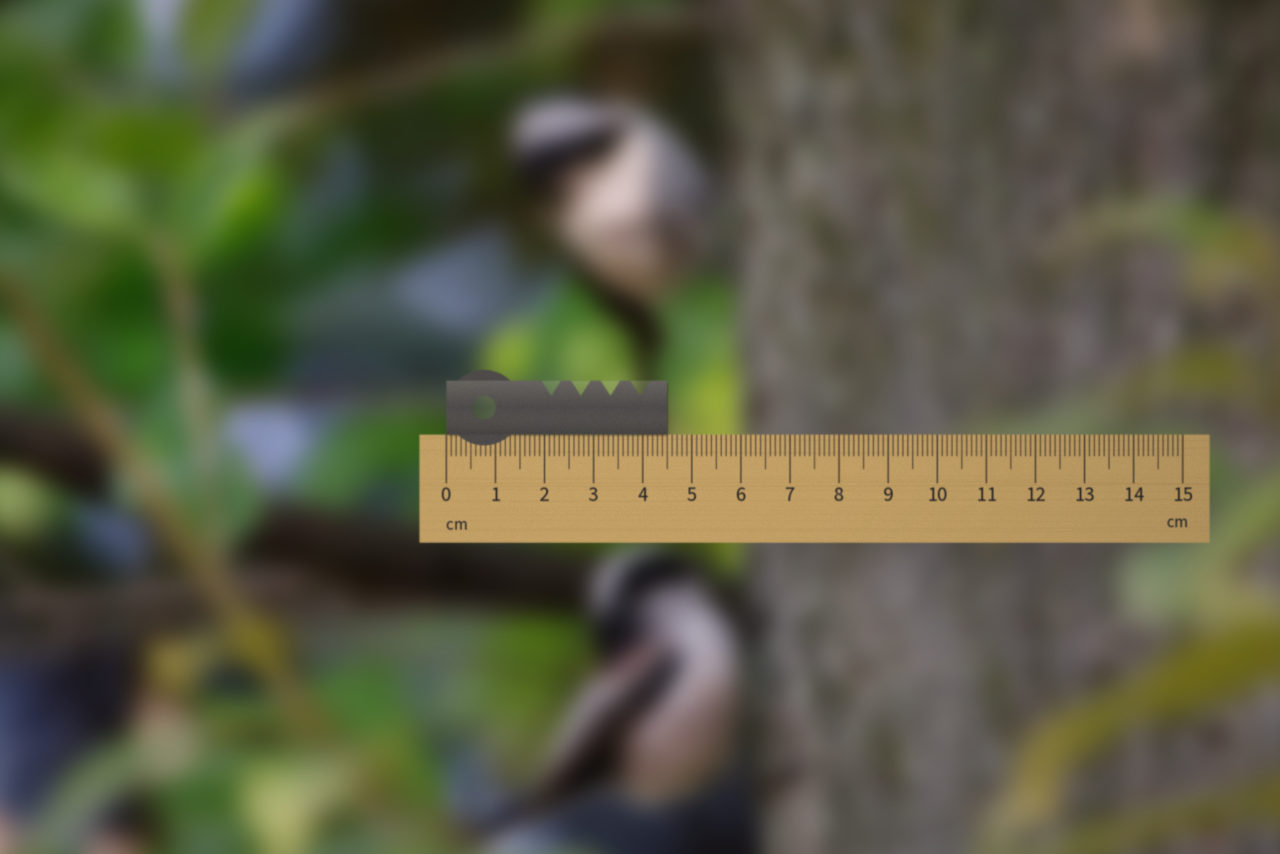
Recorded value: **4.5** cm
